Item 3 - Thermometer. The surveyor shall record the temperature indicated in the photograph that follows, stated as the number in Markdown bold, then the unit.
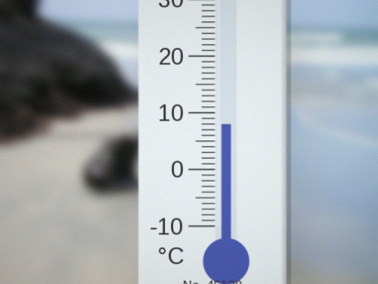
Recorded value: **8** °C
